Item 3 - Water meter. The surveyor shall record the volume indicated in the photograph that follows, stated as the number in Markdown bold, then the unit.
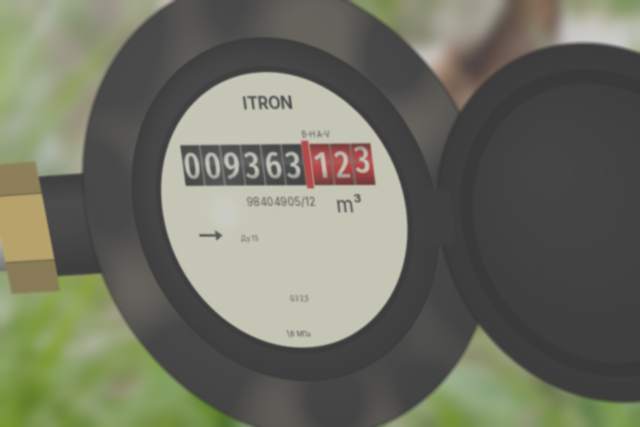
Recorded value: **9363.123** m³
